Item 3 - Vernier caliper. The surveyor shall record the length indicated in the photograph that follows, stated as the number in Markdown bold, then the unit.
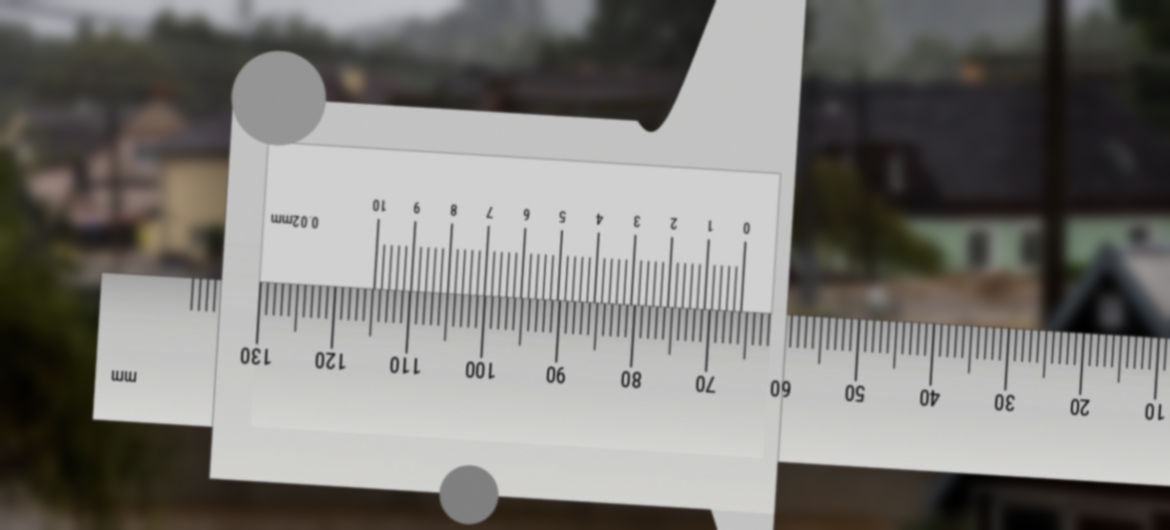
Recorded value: **65.8** mm
